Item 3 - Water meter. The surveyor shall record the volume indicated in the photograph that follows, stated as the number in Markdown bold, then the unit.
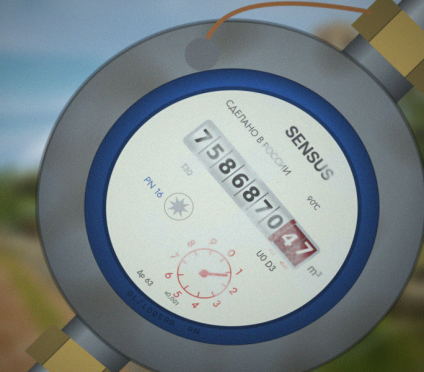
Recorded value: **7586870.471** m³
